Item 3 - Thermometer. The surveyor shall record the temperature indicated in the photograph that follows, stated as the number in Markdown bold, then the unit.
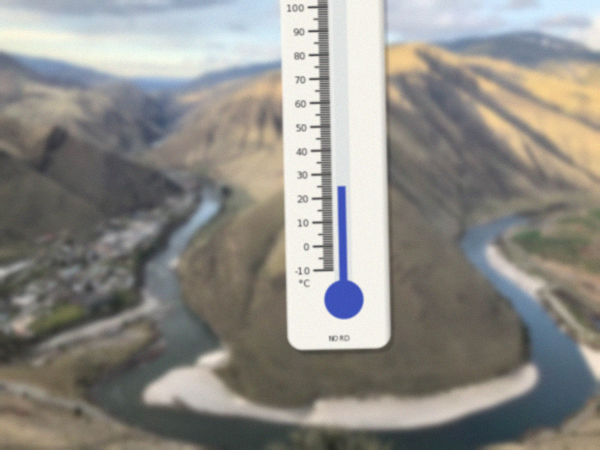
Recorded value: **25** °C
